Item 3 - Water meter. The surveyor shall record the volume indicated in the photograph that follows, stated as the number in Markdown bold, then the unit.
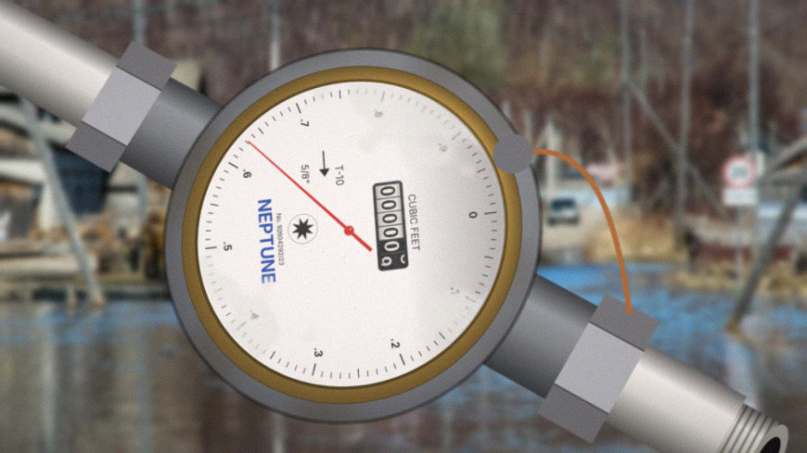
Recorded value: **8.63** ft³
